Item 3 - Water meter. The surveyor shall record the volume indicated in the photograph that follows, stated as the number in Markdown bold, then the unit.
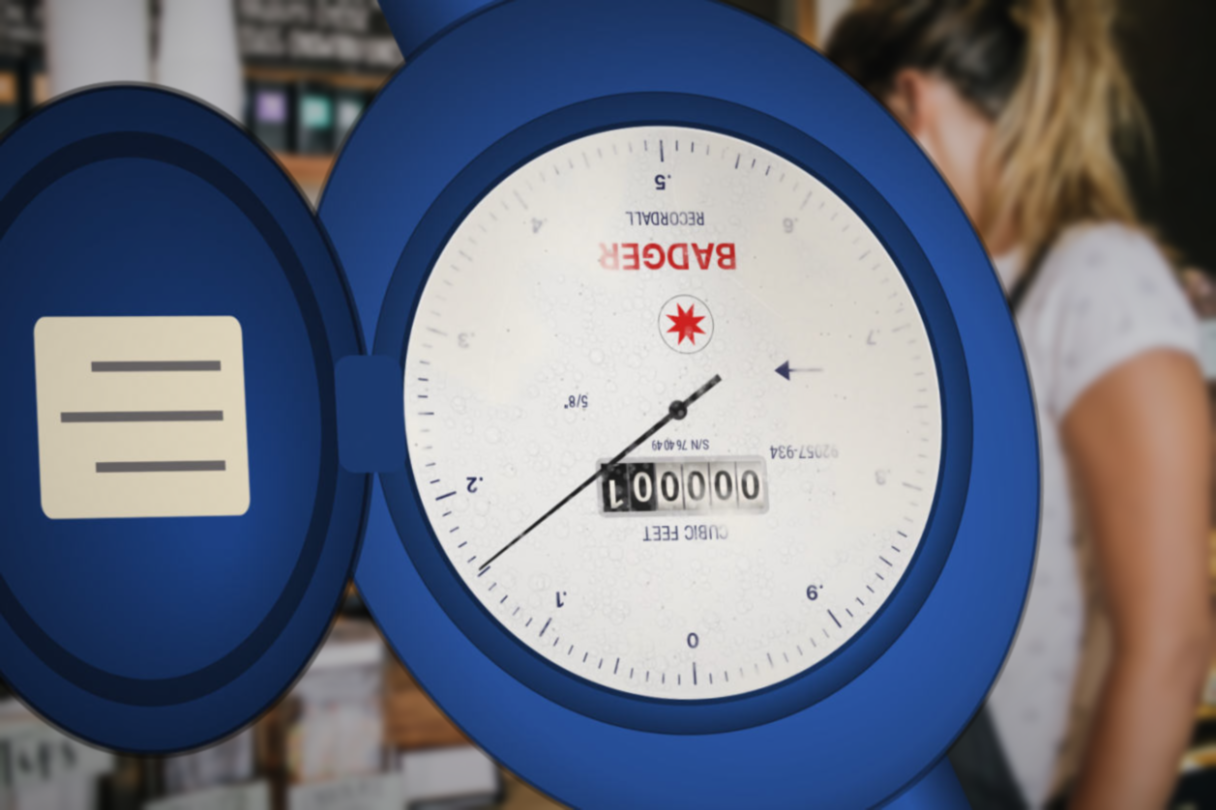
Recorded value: **1.15** ft³
